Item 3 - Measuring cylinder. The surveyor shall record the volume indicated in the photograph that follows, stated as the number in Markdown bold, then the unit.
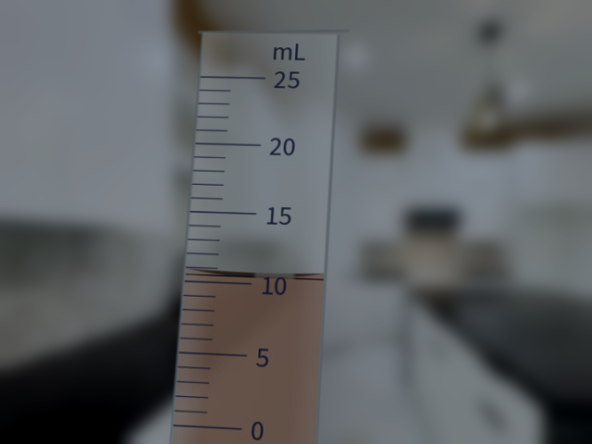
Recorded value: **10.5** mL
